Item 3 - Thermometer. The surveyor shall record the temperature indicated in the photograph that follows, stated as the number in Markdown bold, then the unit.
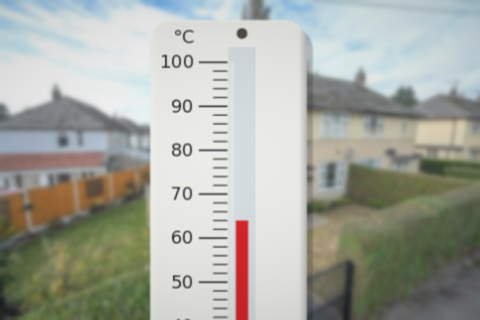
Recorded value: **64** °C
